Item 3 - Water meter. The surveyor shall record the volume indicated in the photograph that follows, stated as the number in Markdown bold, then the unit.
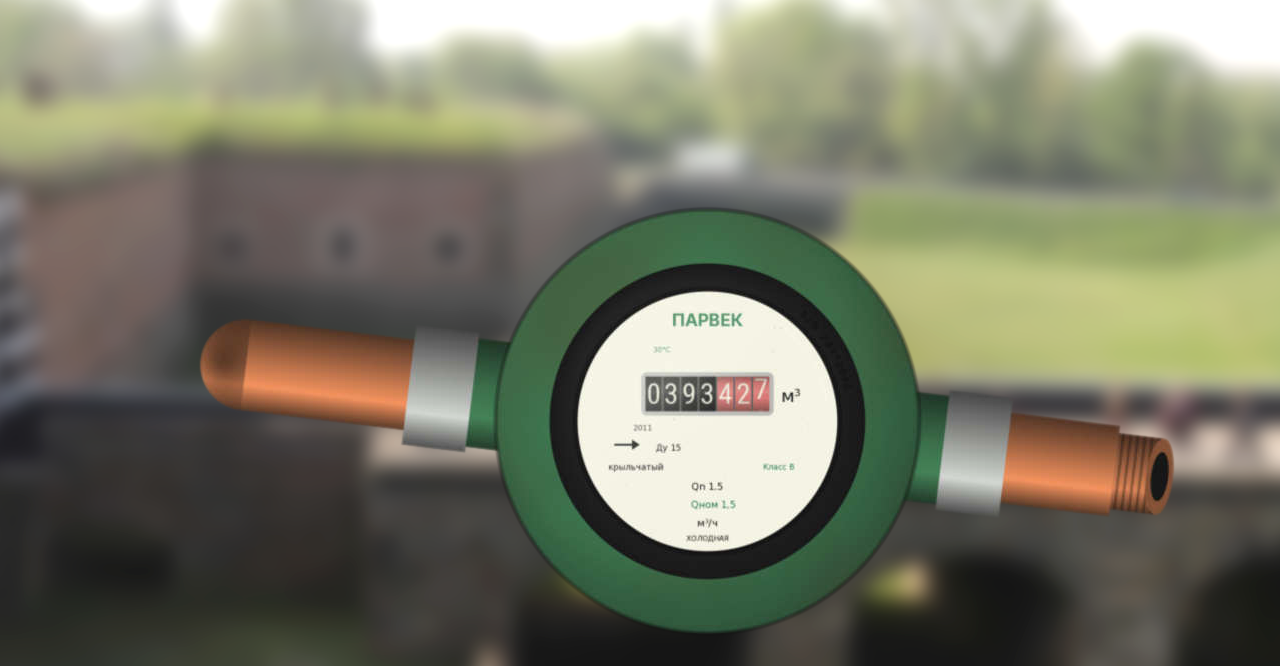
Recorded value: **393.427** m³
